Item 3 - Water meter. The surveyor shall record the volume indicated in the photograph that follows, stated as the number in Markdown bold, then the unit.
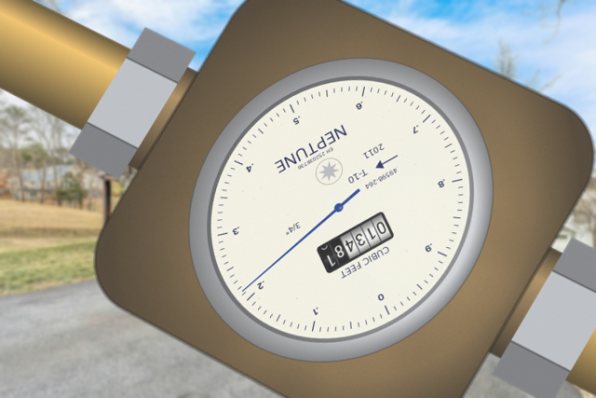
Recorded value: **13481.21** ft³
